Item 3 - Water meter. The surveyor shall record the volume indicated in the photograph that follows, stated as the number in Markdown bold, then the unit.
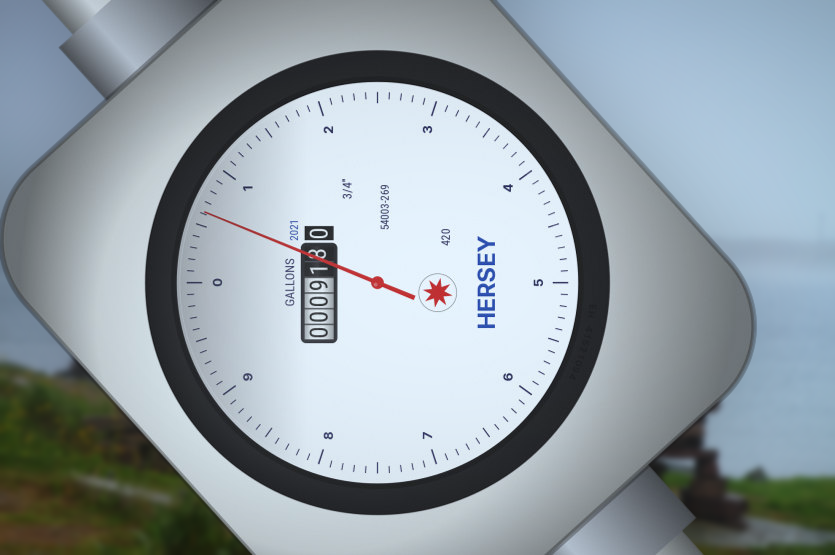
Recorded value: **9180.6** gal
